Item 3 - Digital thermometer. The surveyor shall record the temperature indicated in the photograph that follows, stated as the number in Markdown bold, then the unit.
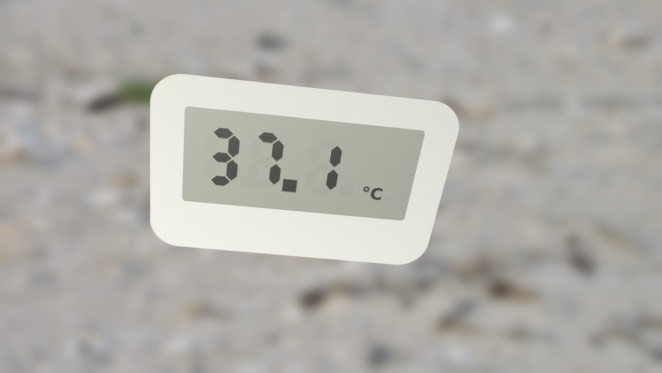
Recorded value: **37.1** °C
